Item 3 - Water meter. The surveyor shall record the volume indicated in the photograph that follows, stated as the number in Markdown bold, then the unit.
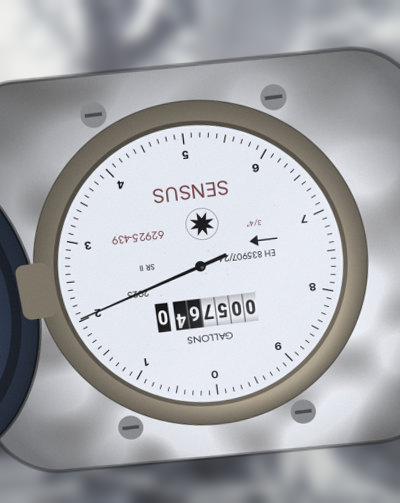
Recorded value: **57642.0** gal
